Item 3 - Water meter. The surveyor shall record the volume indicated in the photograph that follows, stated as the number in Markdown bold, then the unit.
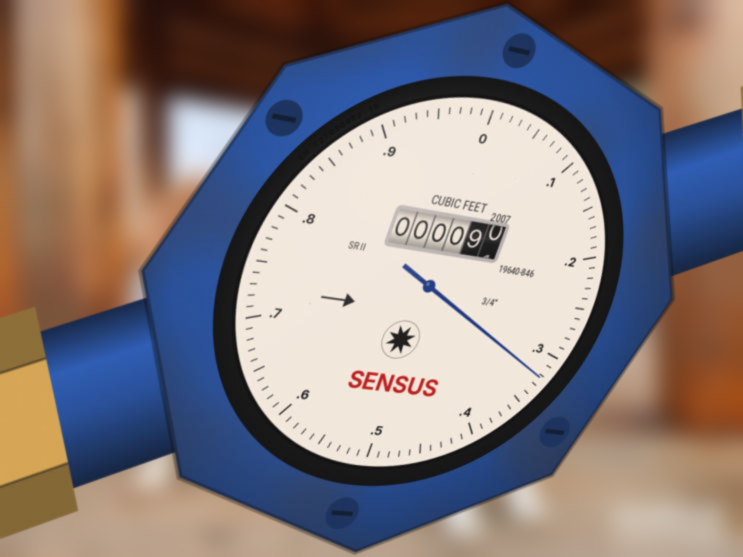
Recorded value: **90.32** ft³
